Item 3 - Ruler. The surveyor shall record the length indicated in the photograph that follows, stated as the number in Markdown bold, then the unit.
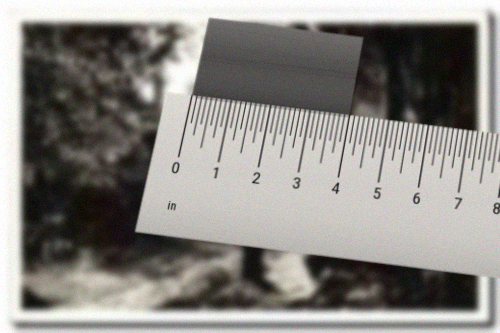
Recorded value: **4** in
